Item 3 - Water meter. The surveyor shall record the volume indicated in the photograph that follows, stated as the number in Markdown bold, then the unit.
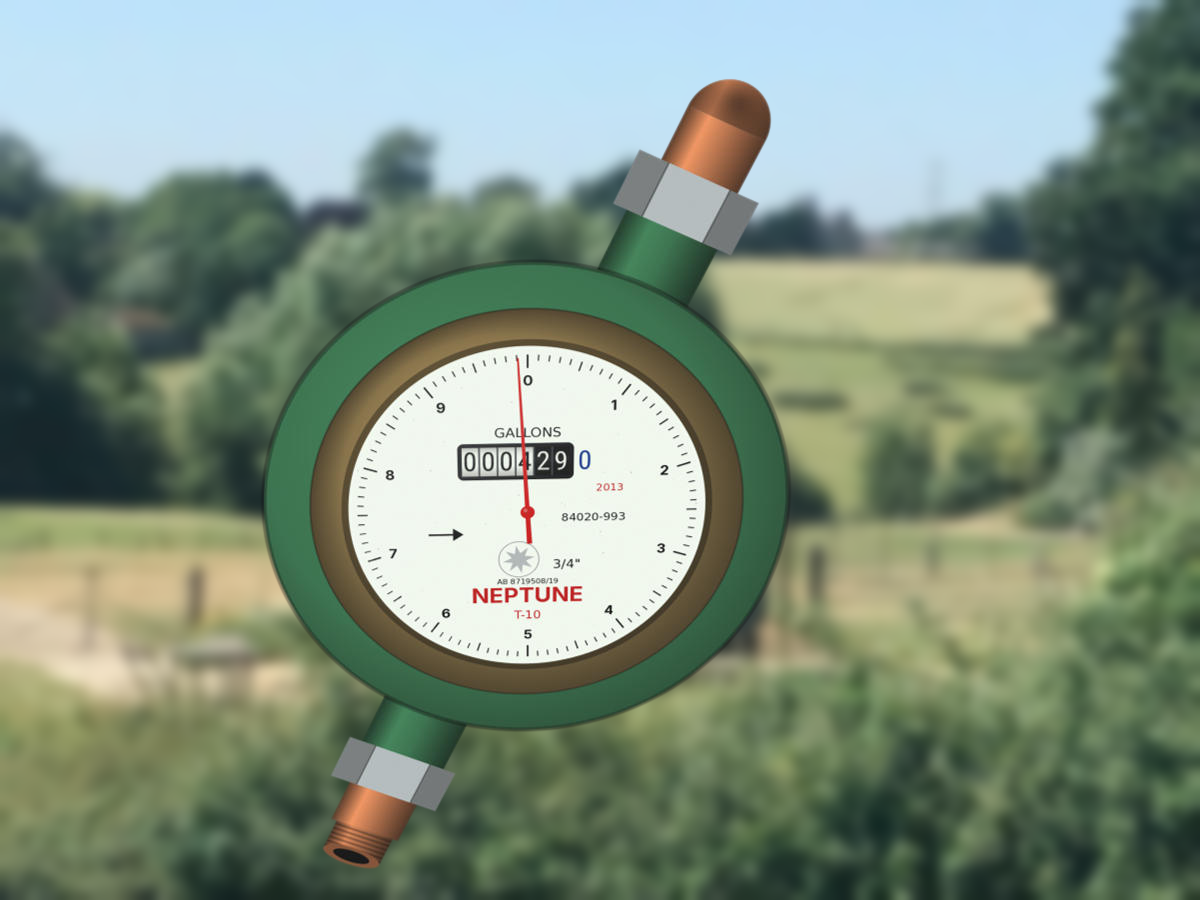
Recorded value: **4289.9** gal
